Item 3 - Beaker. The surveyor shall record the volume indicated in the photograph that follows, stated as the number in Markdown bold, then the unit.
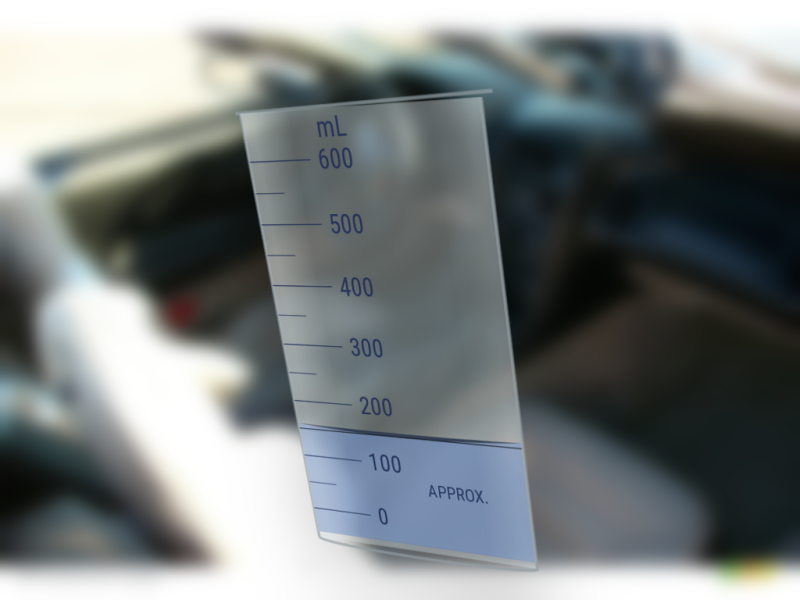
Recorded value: **150** mL
